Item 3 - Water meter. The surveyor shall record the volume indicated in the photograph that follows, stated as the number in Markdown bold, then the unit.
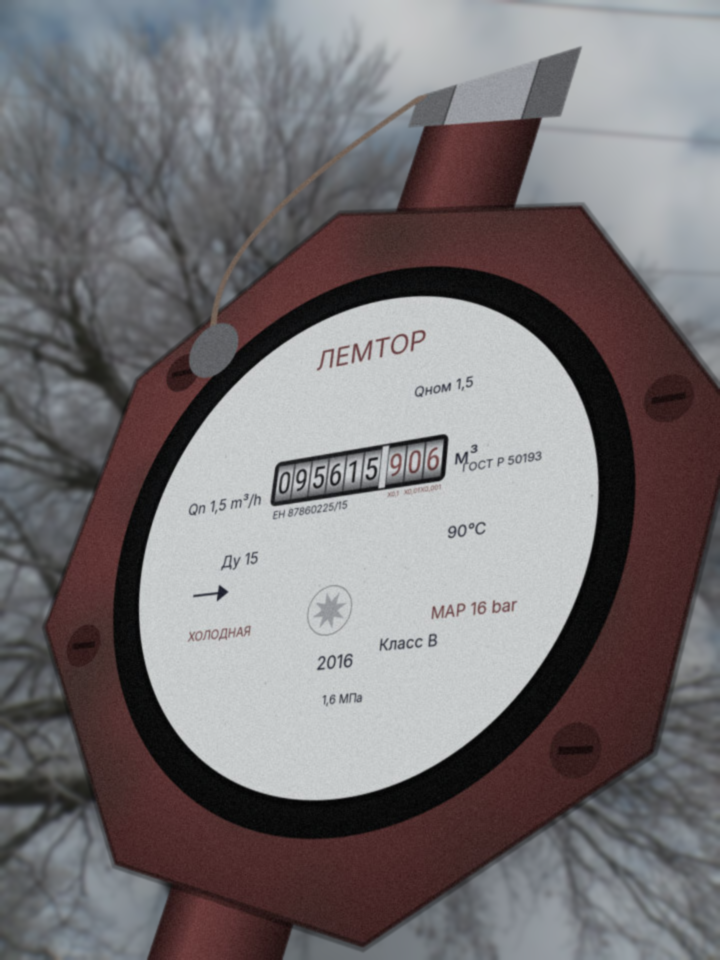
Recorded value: **95615.906** m³
